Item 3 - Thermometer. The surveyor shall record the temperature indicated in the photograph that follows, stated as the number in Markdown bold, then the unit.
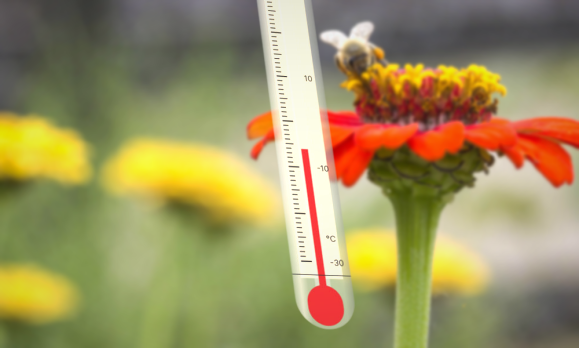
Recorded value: **-6** °C
